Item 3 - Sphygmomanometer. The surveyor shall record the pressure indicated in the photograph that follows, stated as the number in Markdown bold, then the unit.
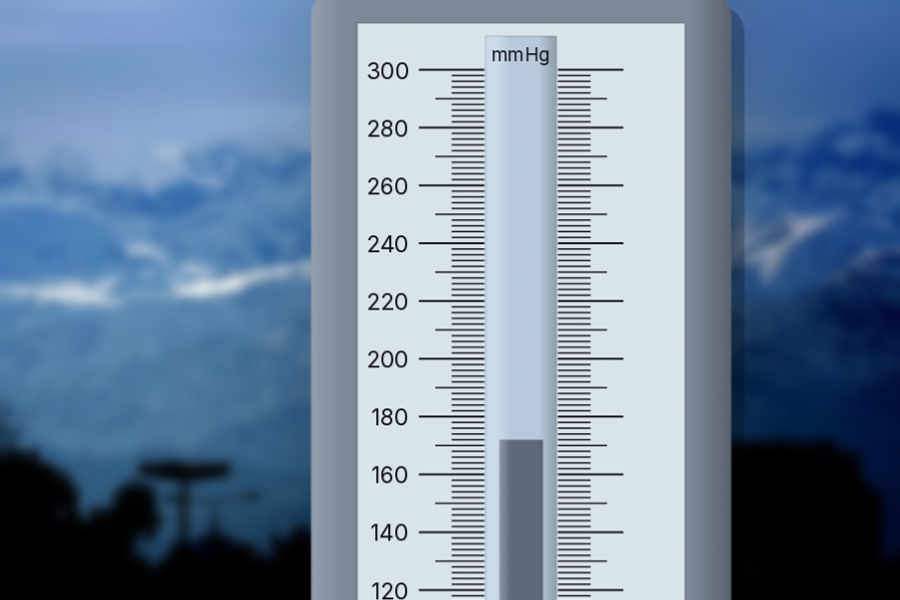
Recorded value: **172** mmHg
